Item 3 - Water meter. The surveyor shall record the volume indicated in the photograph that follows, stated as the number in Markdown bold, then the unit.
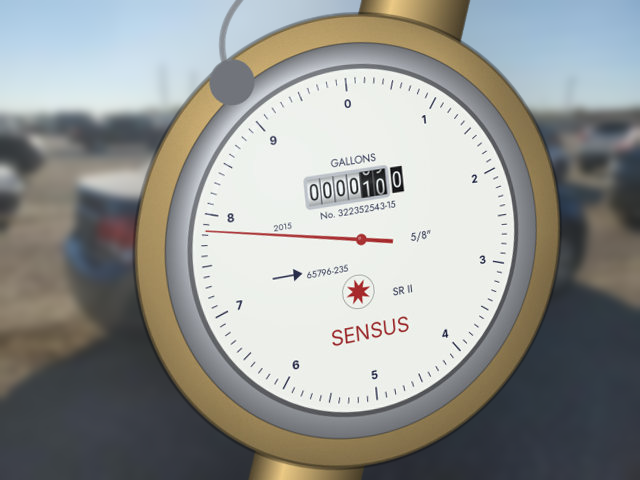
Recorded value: **97.8** gal
